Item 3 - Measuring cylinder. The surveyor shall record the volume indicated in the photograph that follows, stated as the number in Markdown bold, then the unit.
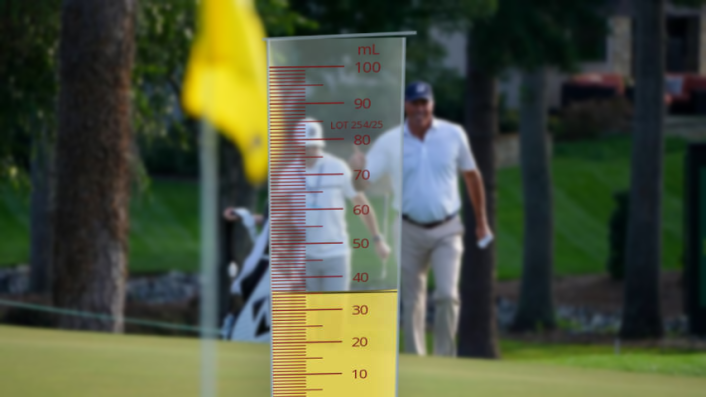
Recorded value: **35** mL
